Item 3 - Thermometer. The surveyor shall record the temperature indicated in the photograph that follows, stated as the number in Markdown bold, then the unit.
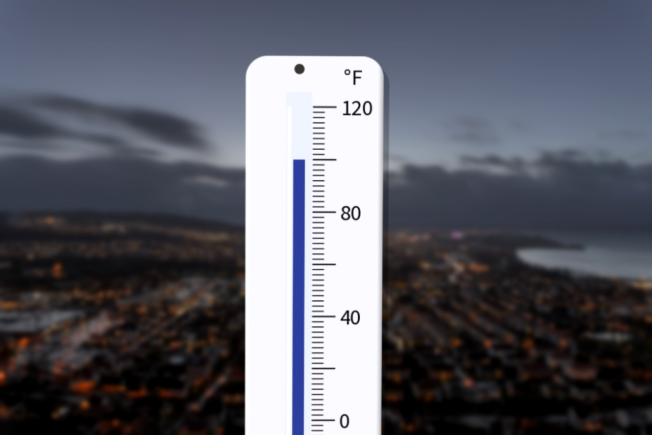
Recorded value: **100** °F
